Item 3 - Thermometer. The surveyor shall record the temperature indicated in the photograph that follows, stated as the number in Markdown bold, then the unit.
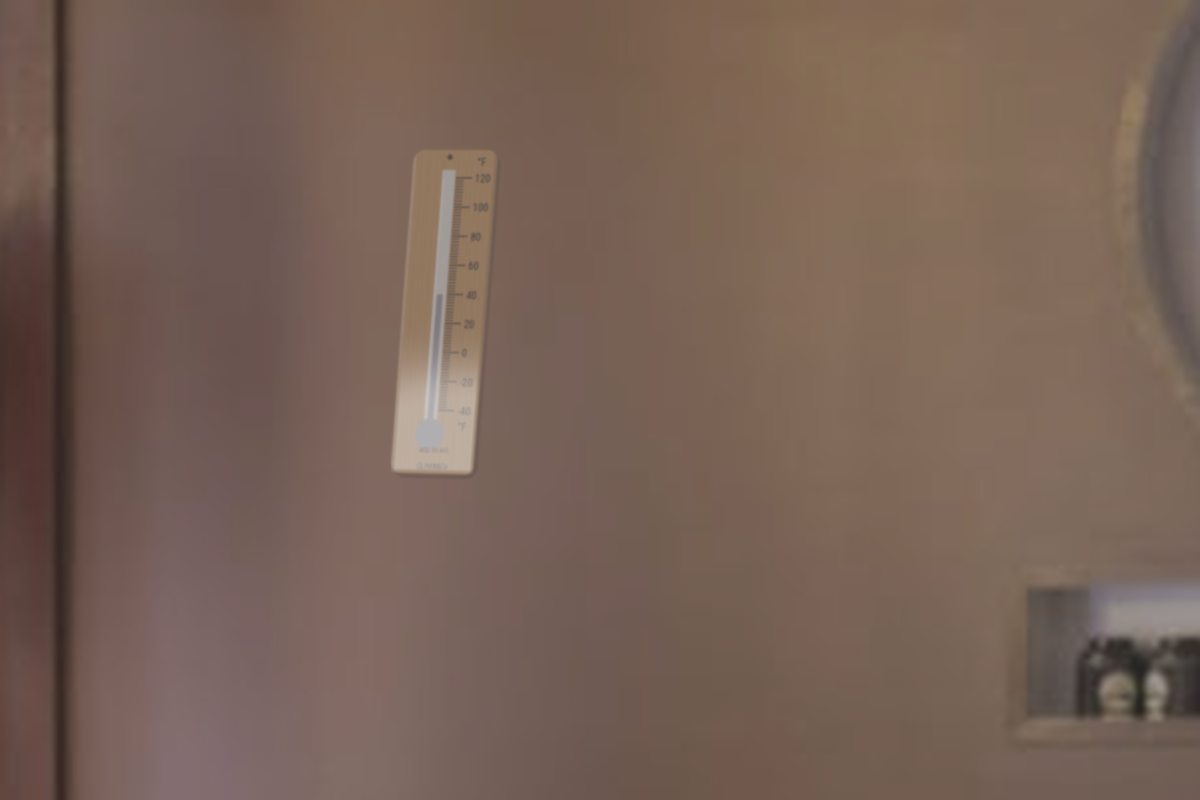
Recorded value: **40** °F
